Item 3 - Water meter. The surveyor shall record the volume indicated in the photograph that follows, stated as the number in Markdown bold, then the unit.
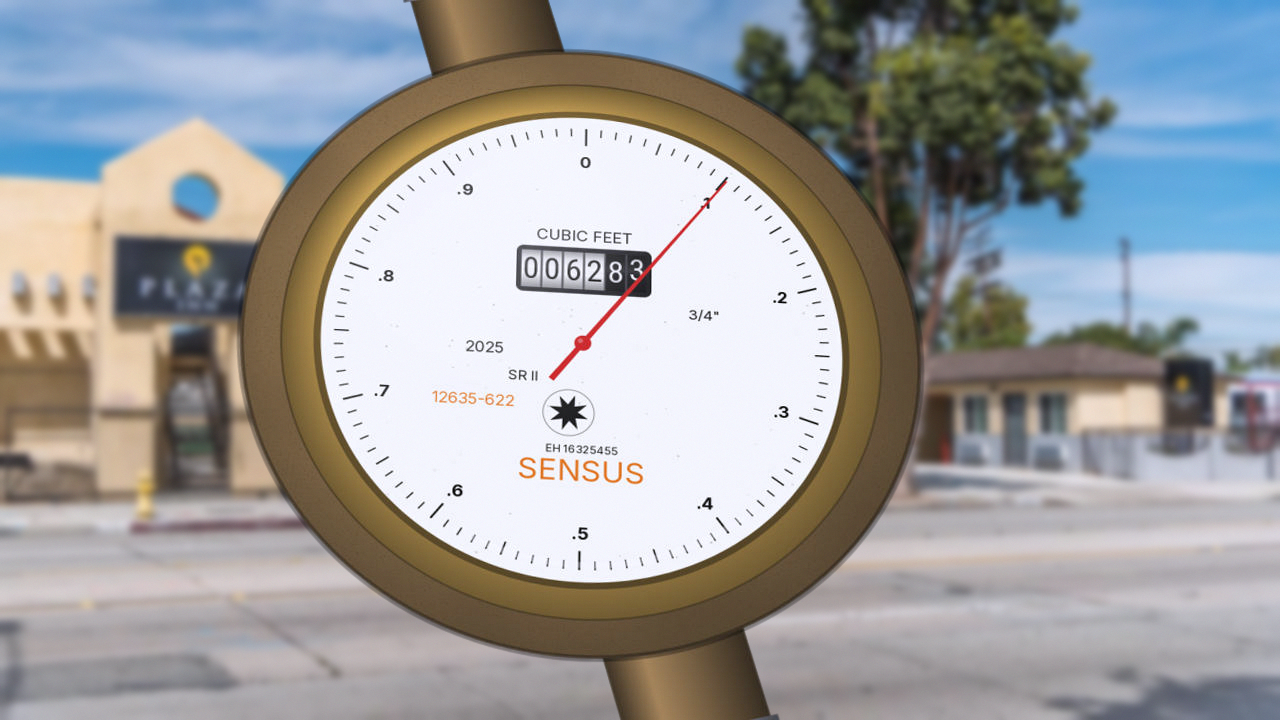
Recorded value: **6283.10** ft³
